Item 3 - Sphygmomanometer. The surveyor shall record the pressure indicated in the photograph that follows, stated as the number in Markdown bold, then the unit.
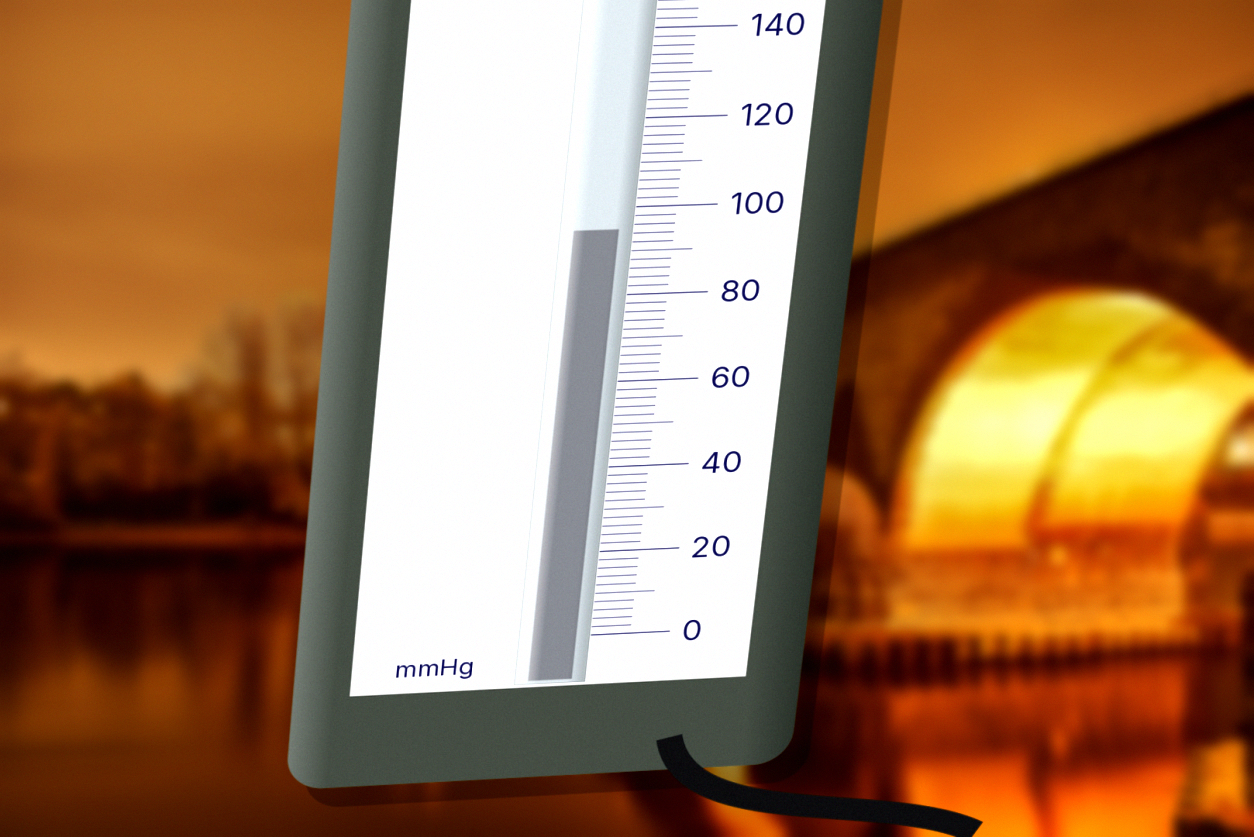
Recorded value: **95** mmHg
